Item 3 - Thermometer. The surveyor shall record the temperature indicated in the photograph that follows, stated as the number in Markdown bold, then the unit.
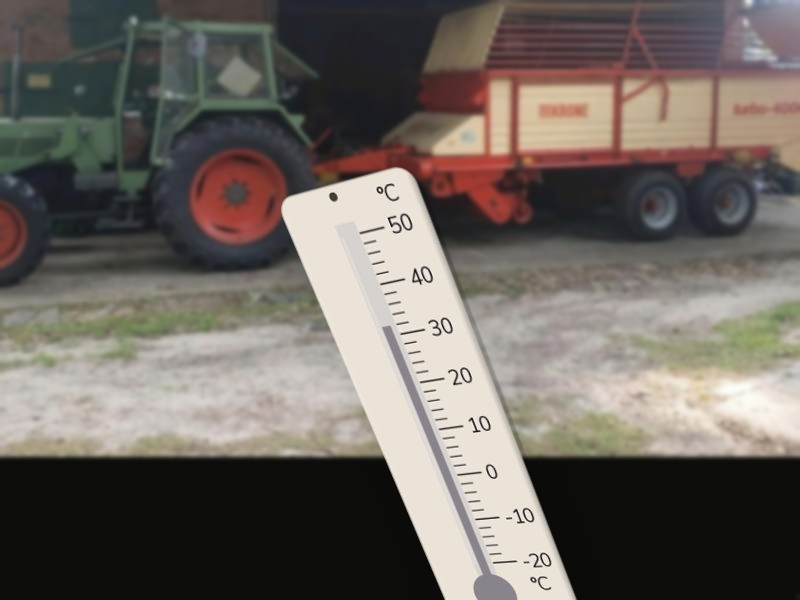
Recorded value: **32** °C
